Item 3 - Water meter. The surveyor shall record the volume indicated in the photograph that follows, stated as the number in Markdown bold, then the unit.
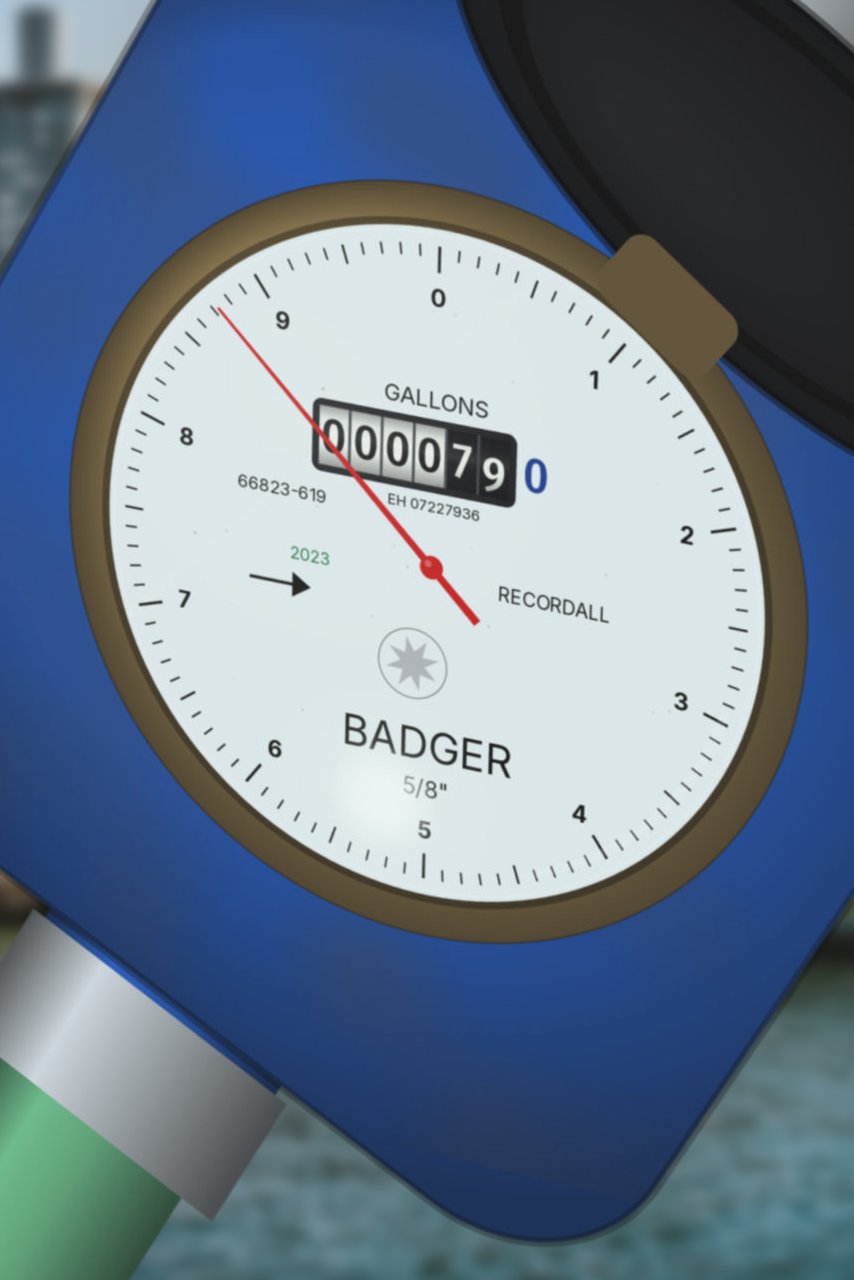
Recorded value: **788.7** gal
